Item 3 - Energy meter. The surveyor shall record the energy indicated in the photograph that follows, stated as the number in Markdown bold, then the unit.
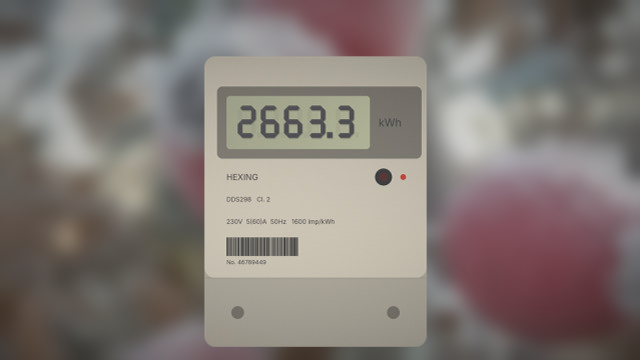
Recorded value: **2663.3** kWh
